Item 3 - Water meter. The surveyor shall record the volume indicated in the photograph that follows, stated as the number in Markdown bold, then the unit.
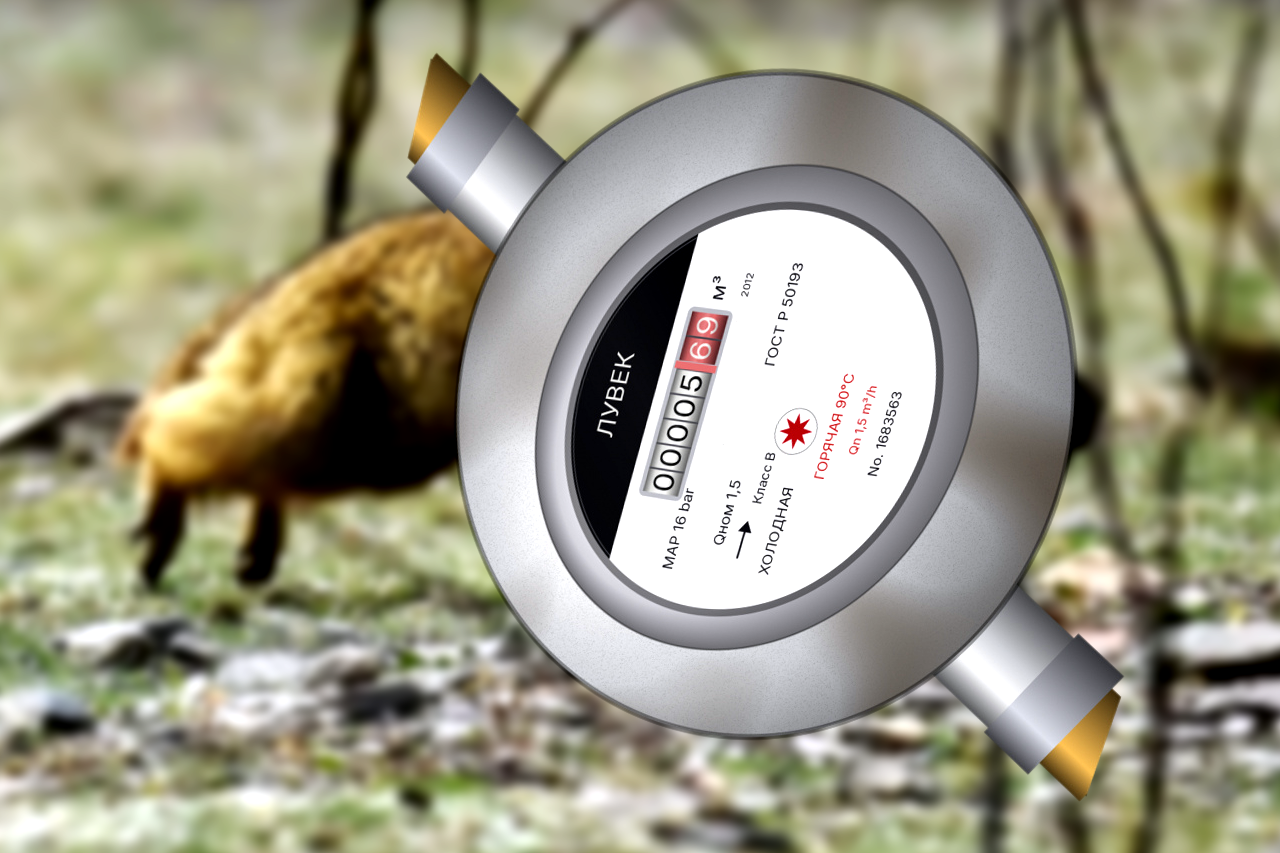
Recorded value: **5.69** m³
